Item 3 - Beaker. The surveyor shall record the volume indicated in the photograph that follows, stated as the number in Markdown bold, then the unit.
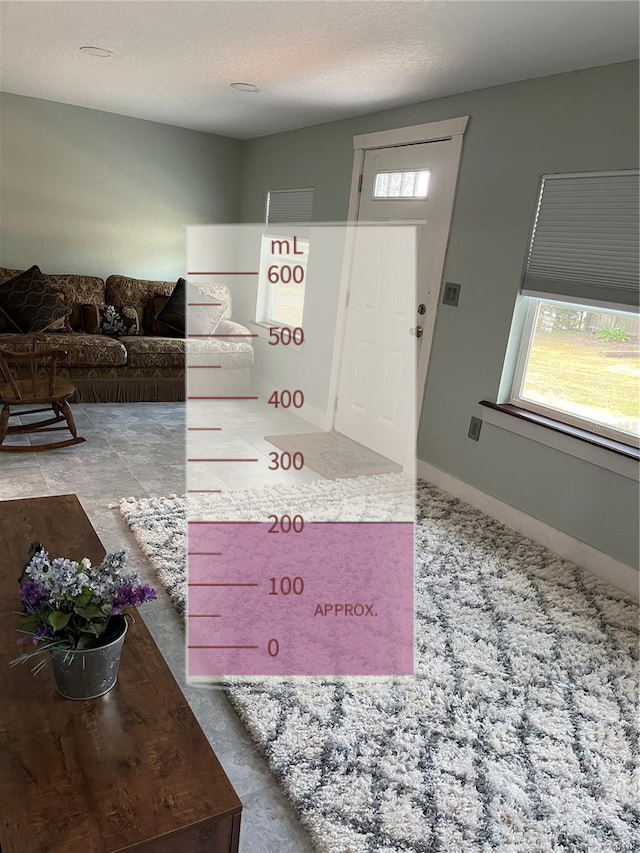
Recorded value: **200** mL
